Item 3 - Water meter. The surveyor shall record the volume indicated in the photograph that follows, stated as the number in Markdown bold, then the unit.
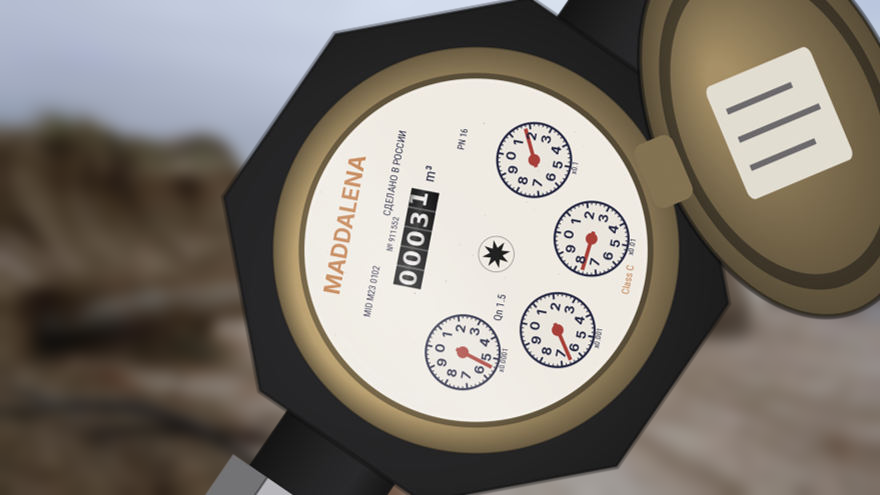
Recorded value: **31.1765** m³
